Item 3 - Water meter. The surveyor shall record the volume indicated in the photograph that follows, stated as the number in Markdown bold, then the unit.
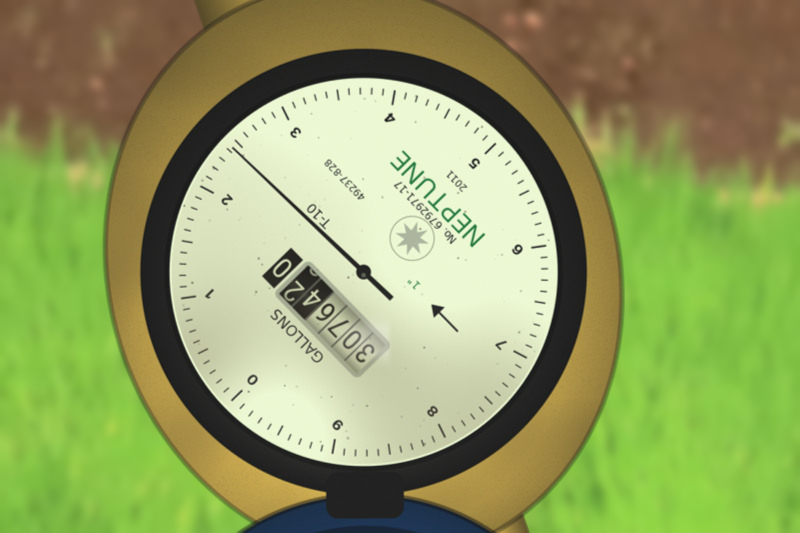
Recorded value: **3076422.4** gal
